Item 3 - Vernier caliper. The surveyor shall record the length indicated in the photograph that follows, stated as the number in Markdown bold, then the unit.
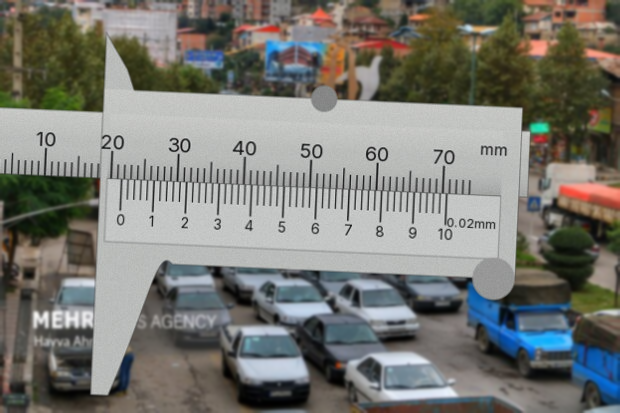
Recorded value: **21.6** mm
